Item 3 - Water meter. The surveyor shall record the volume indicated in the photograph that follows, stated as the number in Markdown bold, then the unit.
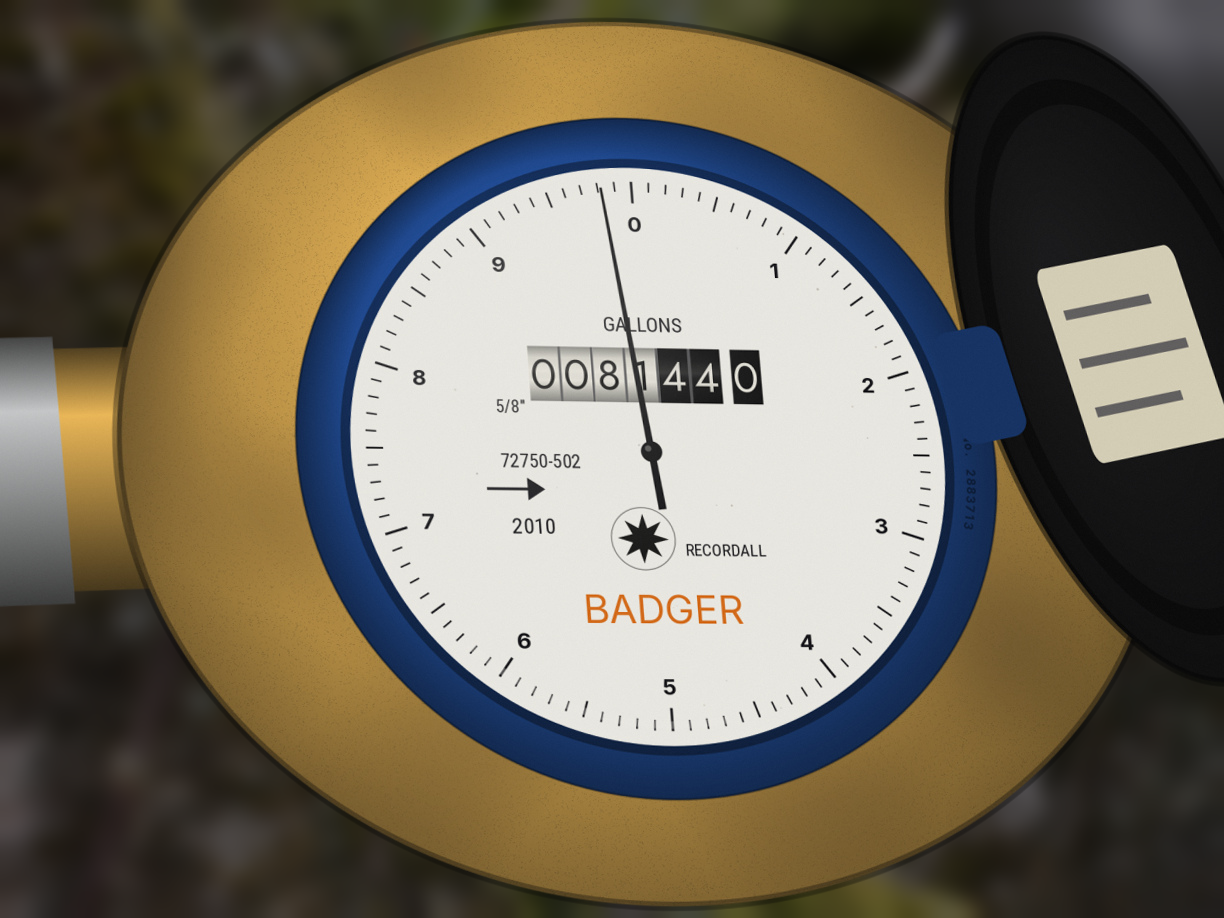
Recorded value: **81439.8** gal
